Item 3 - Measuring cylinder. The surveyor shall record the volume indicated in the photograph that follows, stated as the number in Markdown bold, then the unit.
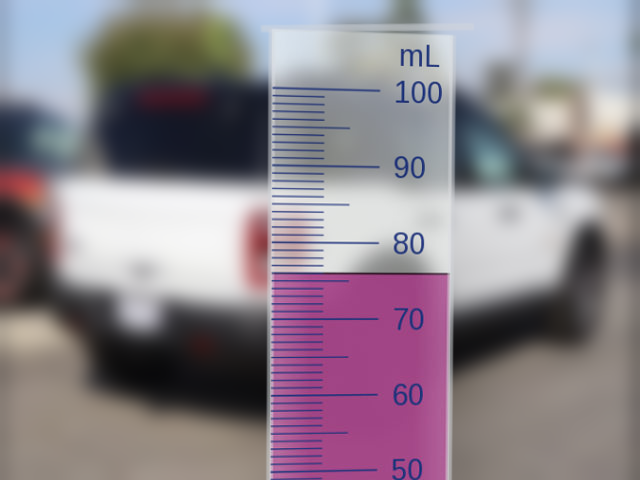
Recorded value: **76** mL
